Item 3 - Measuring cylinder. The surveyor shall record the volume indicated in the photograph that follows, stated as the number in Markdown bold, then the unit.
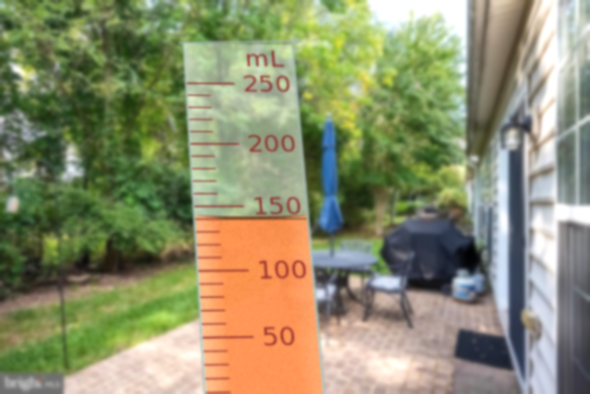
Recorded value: **140** mL
